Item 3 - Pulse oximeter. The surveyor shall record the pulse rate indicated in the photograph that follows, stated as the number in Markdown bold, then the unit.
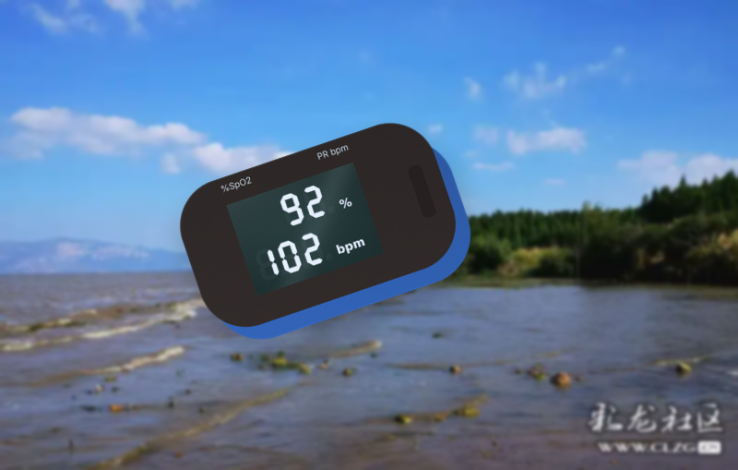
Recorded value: **102** bpm
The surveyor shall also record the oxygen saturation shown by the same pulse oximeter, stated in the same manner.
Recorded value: **92** %
